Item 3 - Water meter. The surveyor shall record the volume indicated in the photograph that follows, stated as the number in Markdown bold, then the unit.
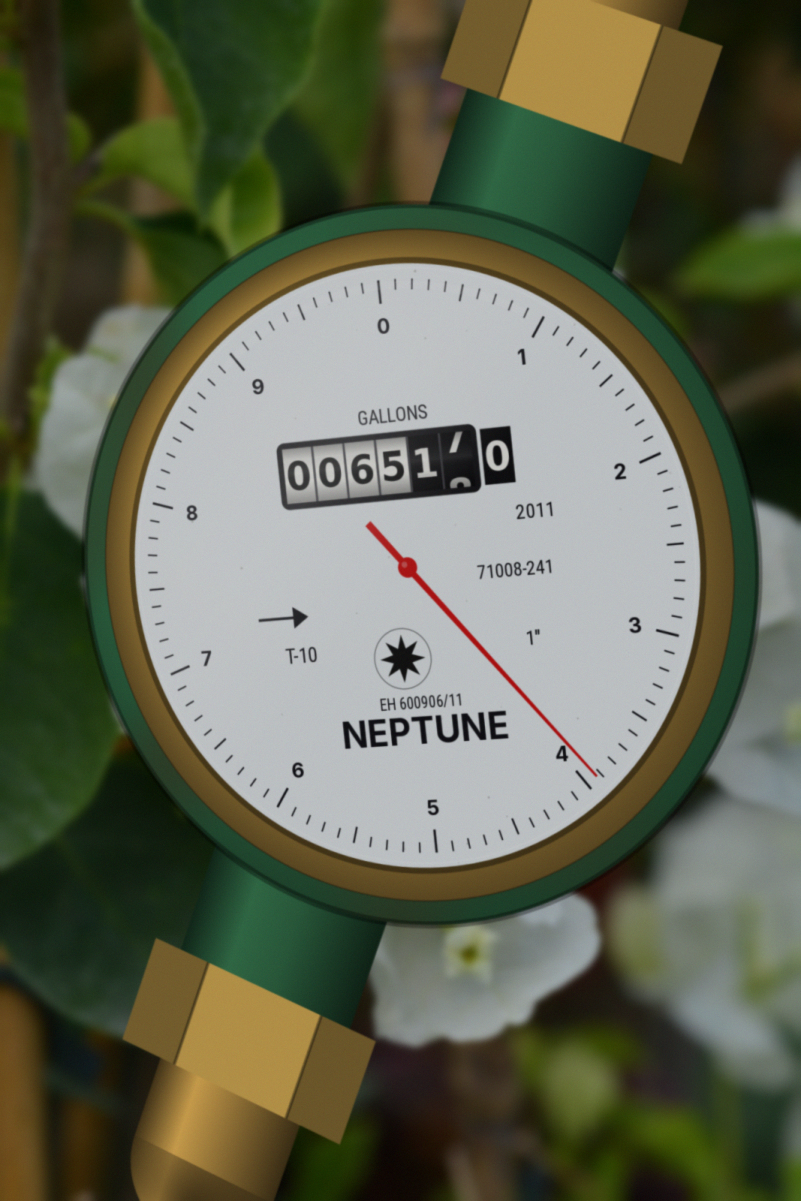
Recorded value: **65173.9** gal
